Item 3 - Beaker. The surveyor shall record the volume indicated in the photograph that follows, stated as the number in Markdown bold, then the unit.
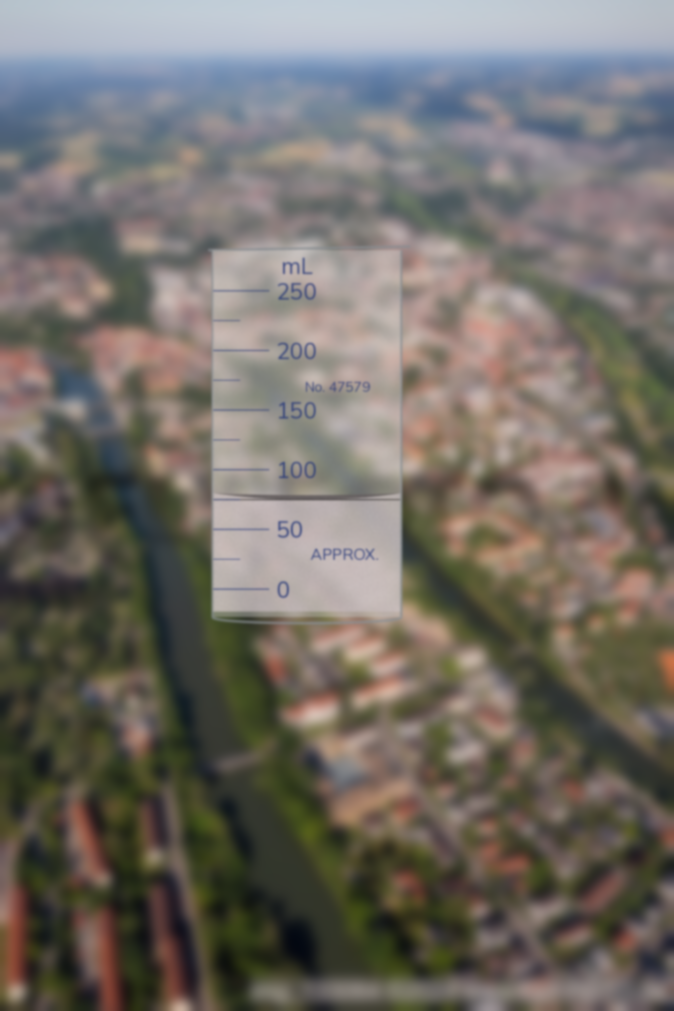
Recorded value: **75** mL
